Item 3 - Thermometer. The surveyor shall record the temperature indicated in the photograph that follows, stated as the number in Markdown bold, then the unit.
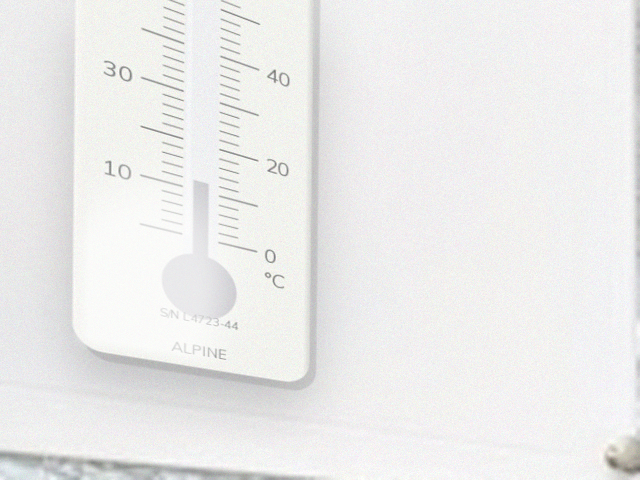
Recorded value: **12** °C
